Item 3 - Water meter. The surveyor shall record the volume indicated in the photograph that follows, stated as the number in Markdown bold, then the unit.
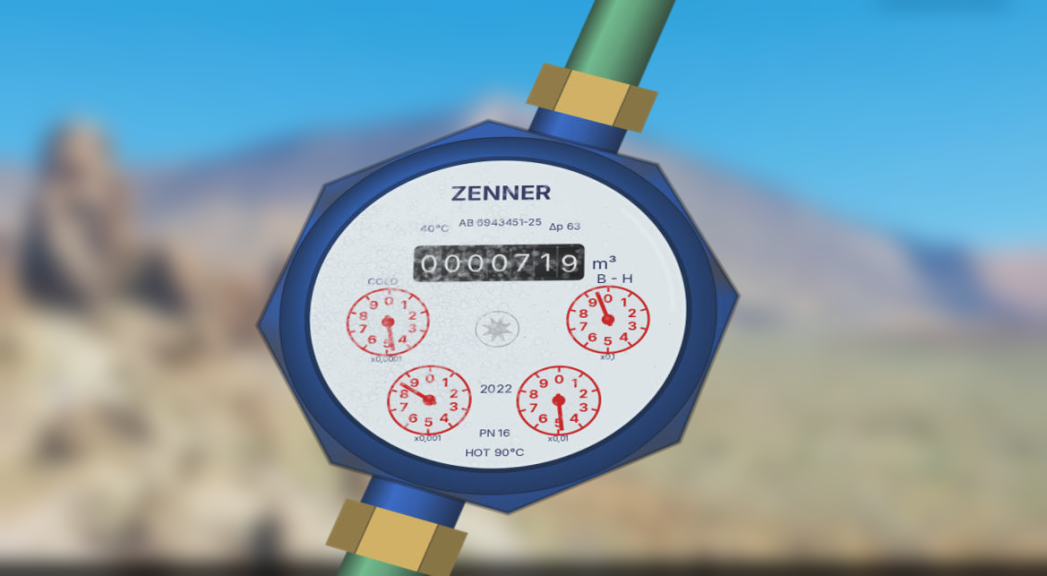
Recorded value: **718.9484** m³
